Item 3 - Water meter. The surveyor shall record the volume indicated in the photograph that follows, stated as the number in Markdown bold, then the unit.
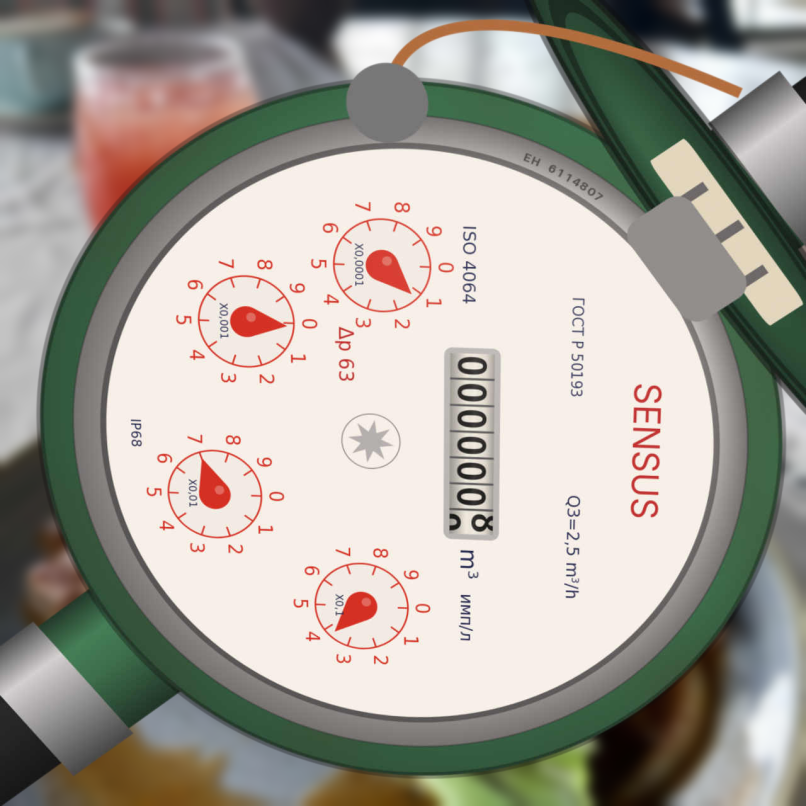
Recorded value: **8.3701** m³
